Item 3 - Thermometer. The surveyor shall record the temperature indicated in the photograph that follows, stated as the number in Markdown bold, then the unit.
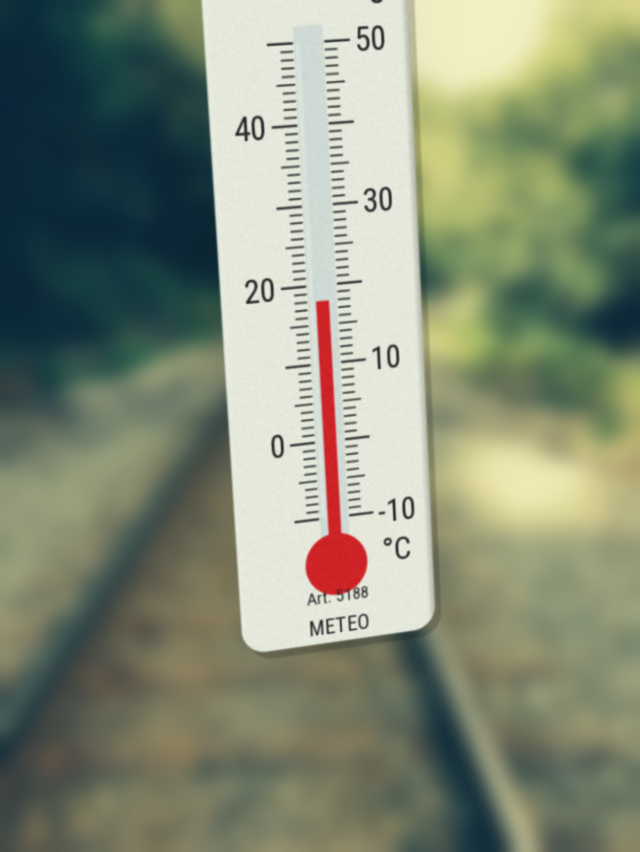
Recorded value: **18** °C
